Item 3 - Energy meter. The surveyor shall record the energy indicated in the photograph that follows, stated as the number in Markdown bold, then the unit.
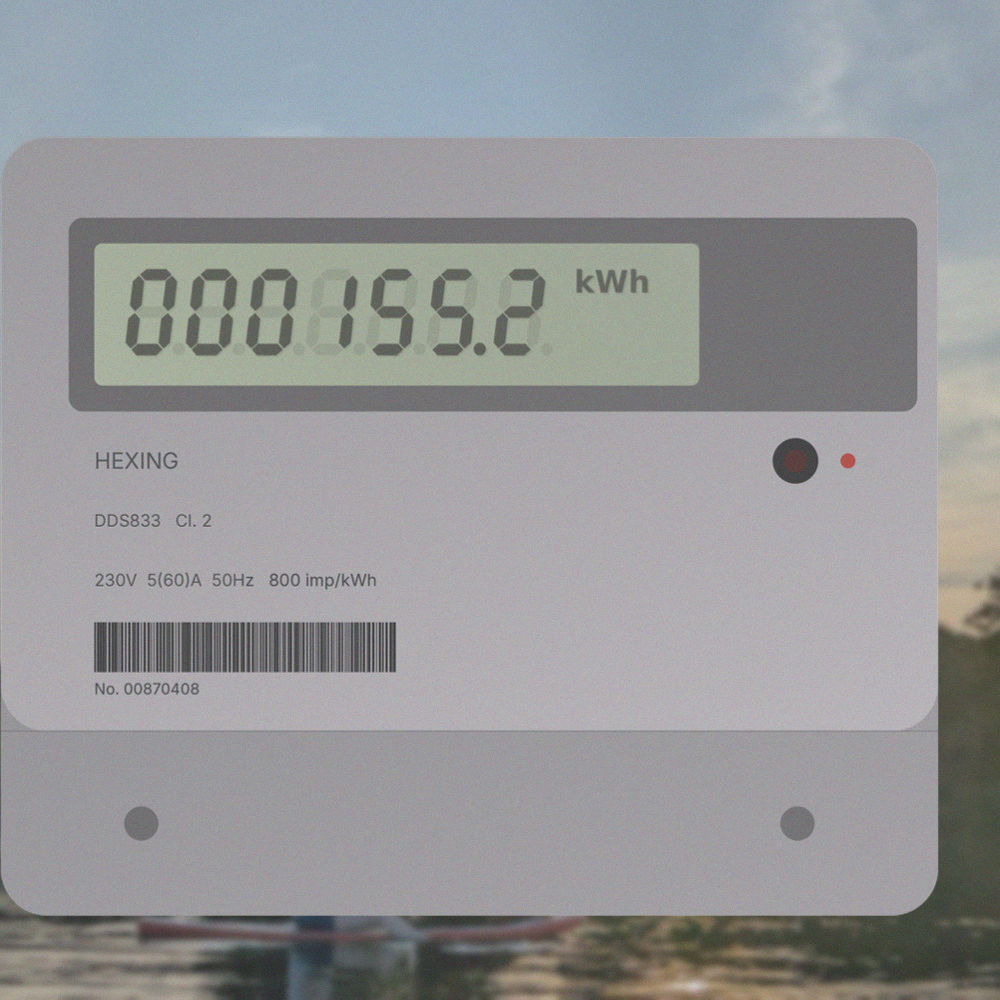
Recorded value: **155.2** kWh
